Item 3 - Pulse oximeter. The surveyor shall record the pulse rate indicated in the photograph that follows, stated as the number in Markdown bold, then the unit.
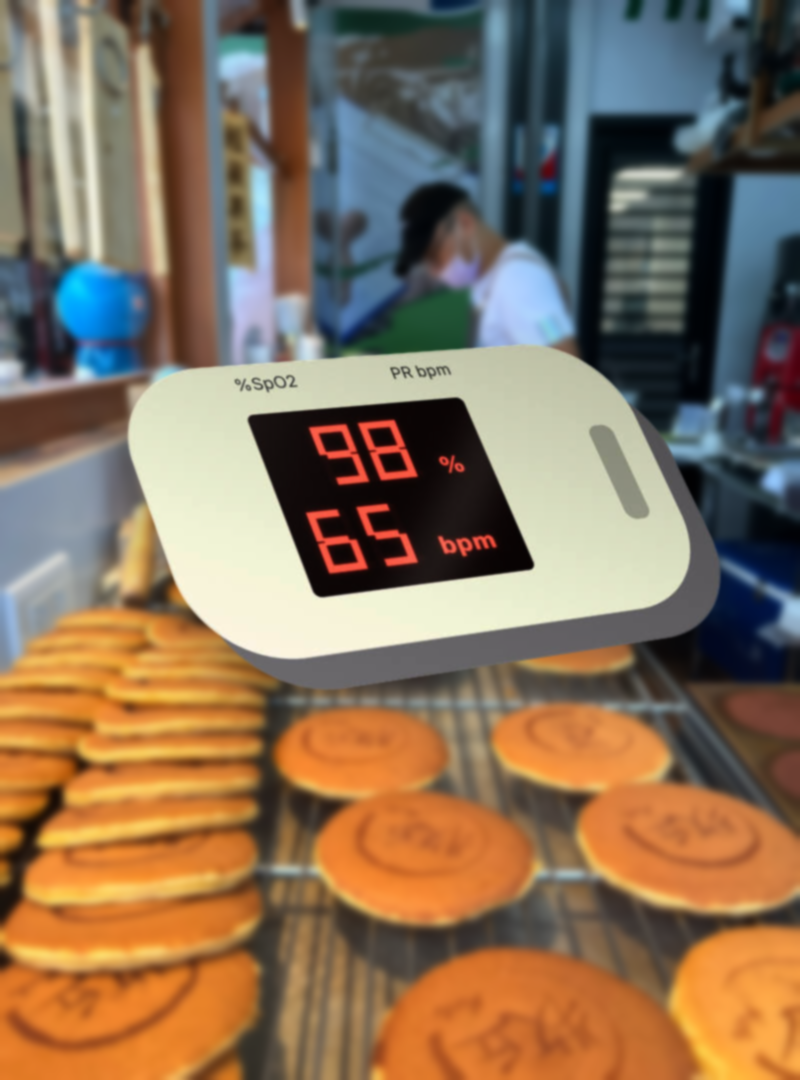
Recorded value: **65** bpm
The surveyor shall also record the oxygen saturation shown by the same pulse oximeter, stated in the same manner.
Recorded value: **98** %
